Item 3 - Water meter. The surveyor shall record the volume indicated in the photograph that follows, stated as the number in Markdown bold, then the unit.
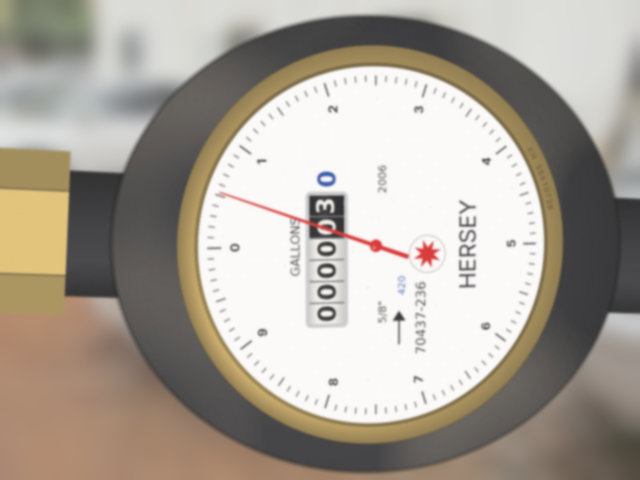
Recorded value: **30.5** gal
